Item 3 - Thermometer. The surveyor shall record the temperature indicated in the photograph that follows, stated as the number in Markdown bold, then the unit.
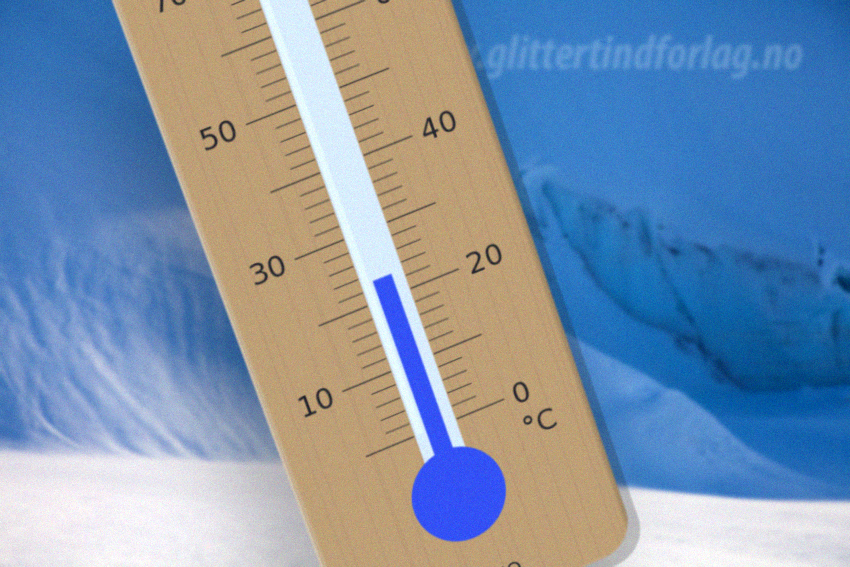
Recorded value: **23** °C
